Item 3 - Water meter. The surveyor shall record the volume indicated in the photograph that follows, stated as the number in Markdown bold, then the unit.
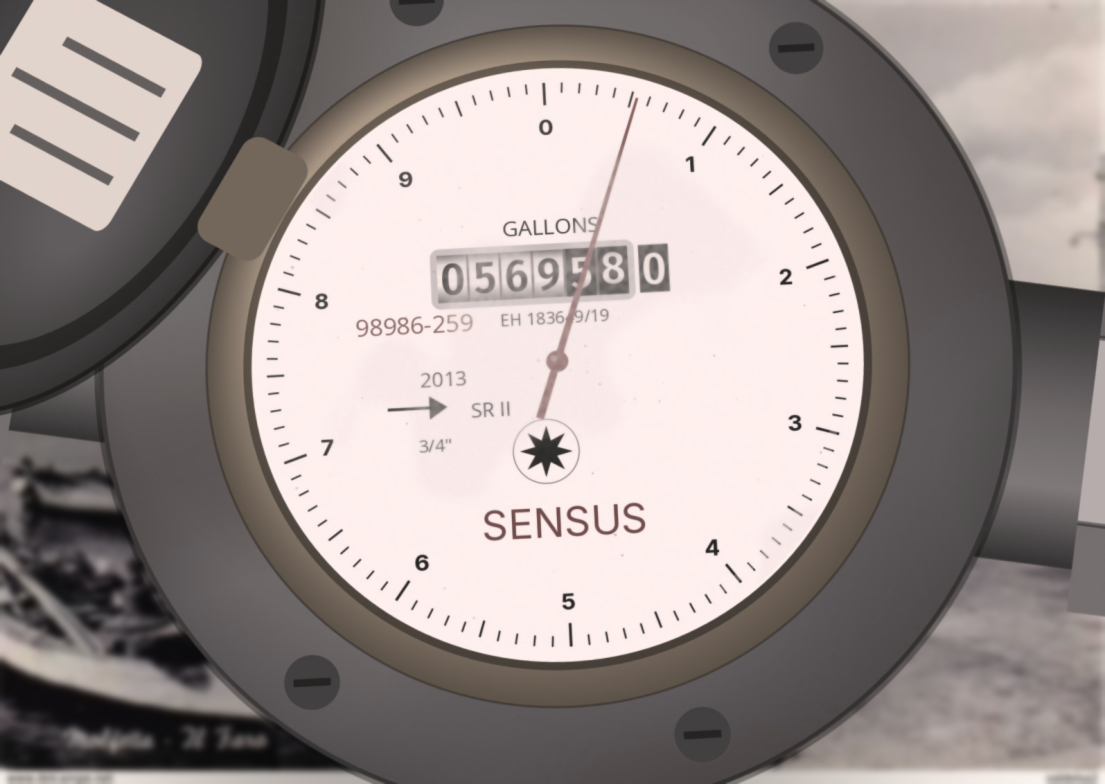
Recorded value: **569580.5** gal
